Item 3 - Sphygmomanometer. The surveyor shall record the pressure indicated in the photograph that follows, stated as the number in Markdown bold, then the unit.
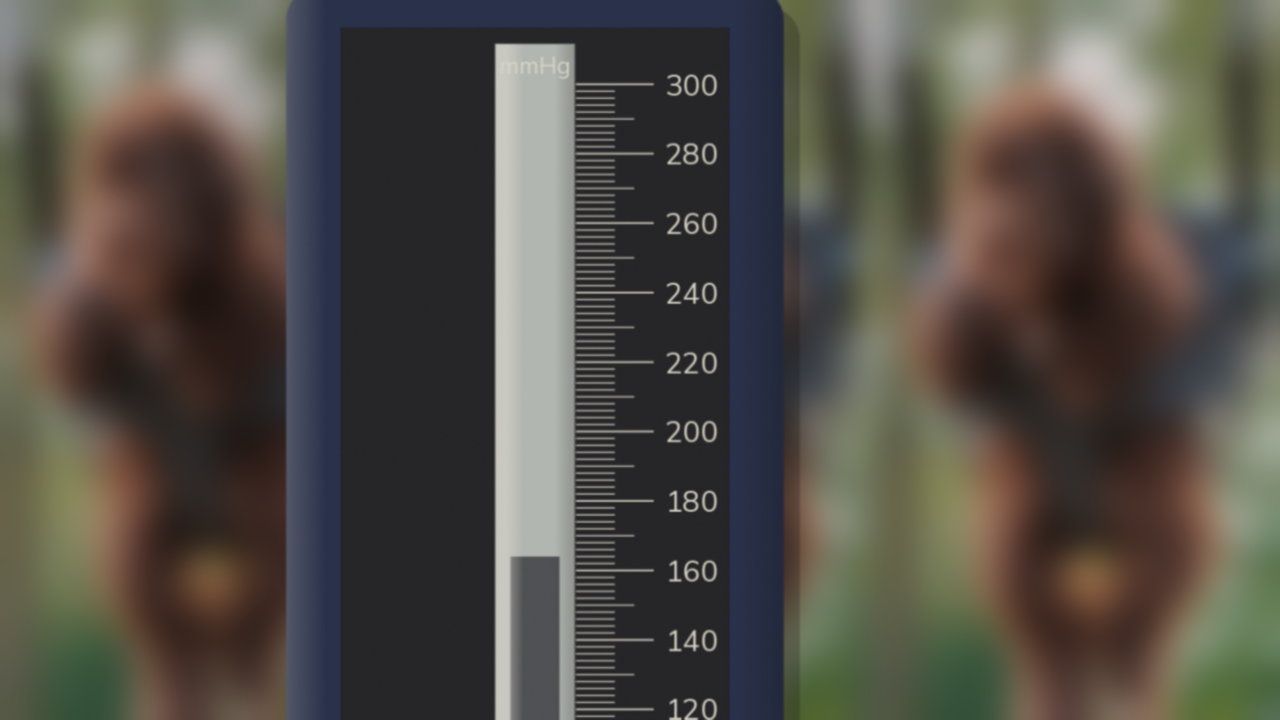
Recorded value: **164** mmHg
